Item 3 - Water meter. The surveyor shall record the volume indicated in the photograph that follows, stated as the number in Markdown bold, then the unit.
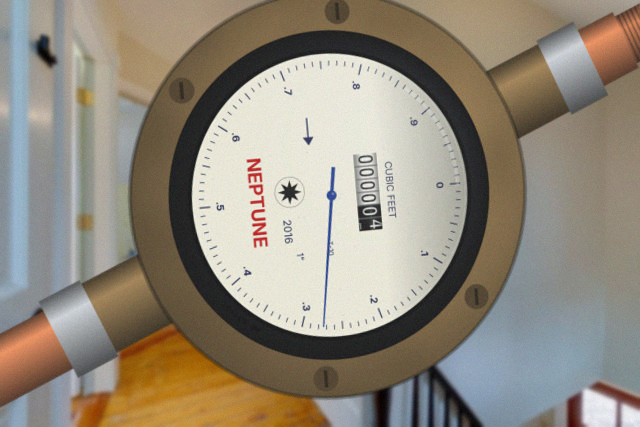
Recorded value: **4.27** ft³
